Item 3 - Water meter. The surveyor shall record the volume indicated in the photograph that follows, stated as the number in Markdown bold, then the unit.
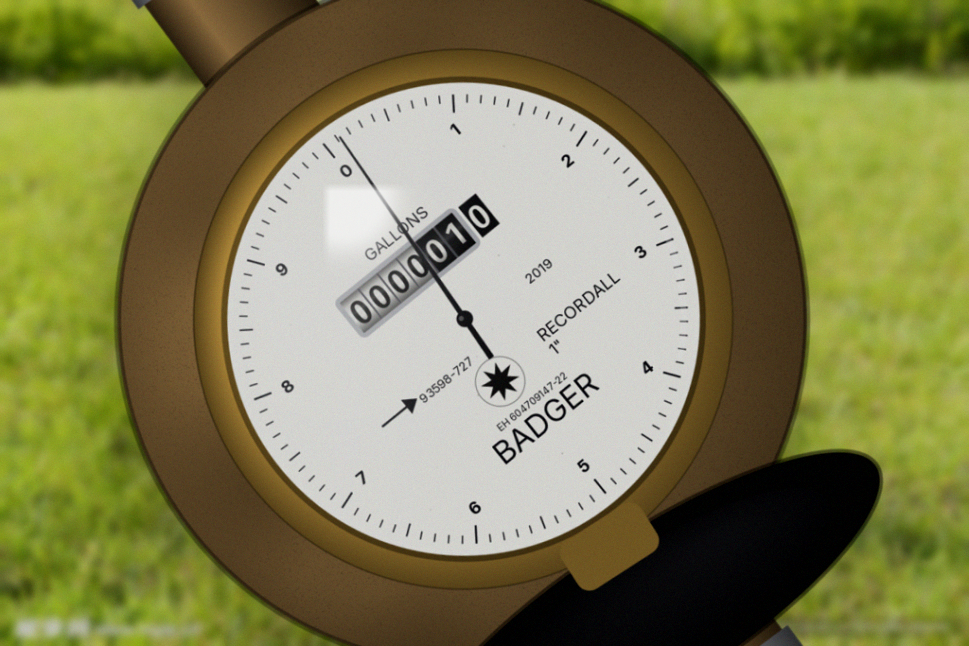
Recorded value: **10.1** gal
